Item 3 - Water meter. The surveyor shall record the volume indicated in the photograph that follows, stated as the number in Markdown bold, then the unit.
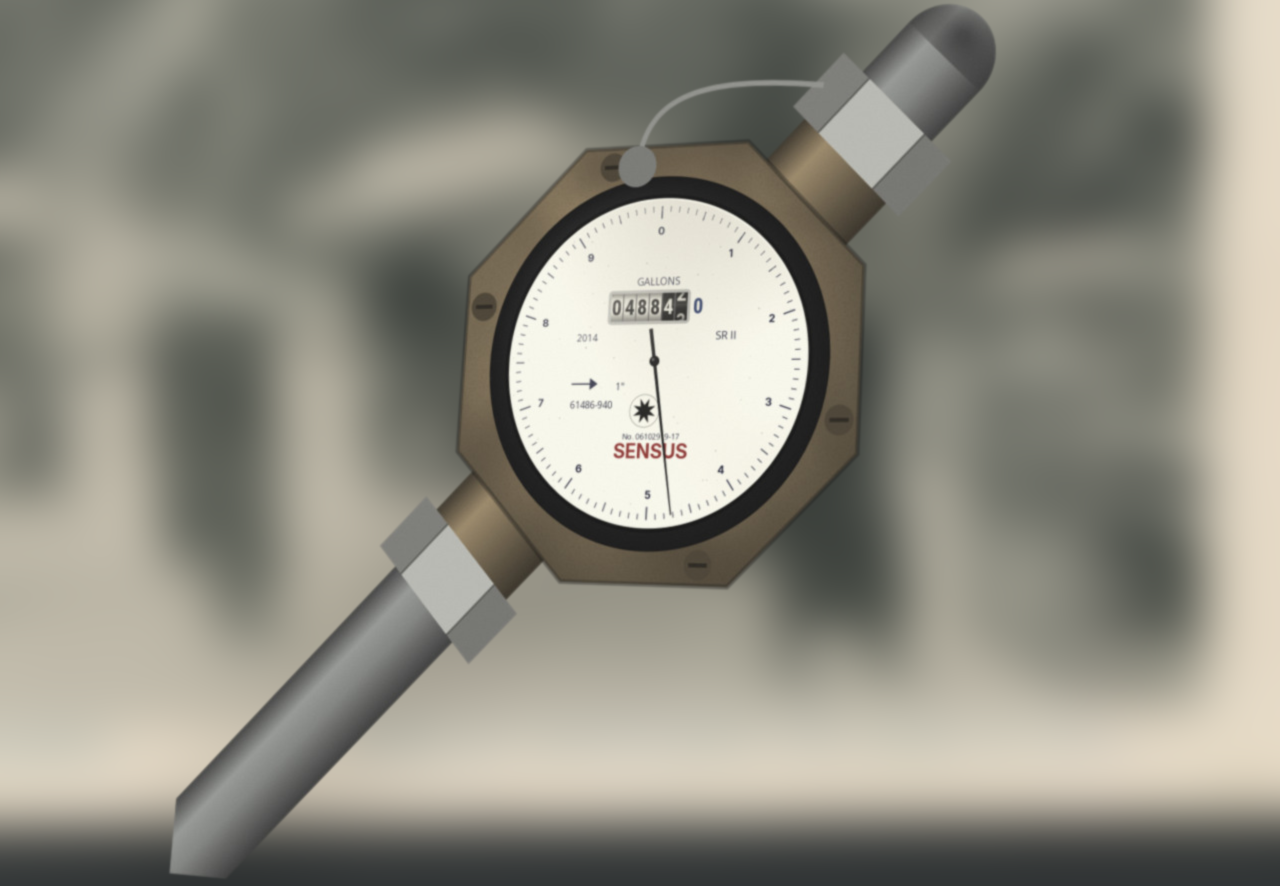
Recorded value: **488424.7** gal
